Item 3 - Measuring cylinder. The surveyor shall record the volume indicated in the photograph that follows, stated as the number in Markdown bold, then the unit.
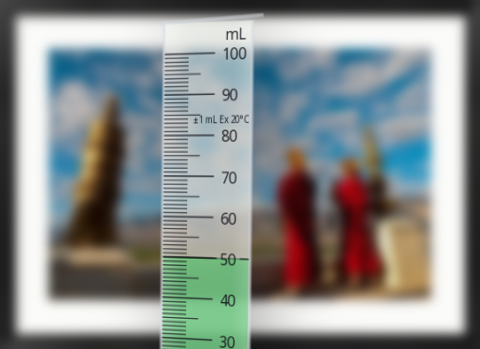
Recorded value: **50** mL
